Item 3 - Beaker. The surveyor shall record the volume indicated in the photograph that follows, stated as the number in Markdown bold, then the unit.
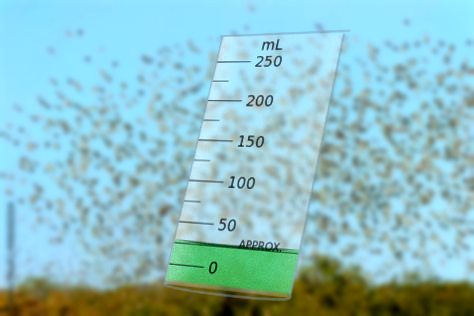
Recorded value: **25** mL
